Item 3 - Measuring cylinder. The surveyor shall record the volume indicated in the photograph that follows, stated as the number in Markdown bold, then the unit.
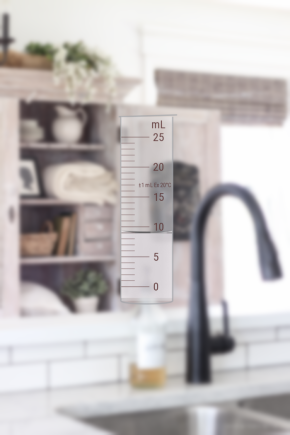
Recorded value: **9** mL
